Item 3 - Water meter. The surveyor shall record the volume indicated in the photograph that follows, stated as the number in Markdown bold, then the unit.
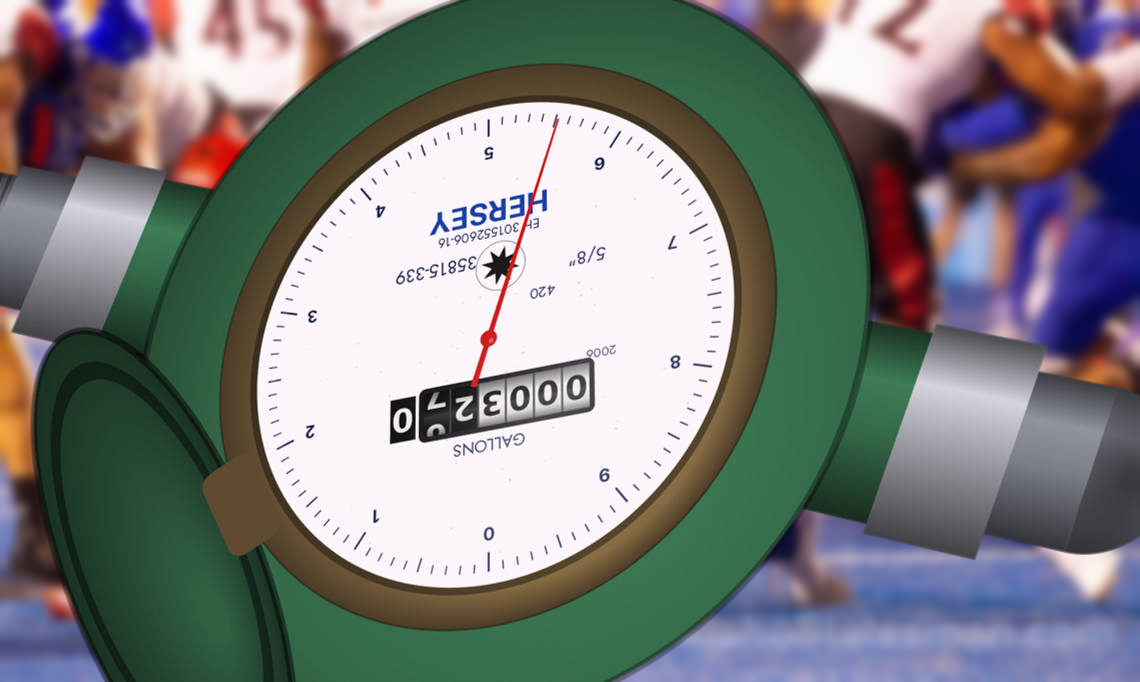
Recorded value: **3265.5** gal
